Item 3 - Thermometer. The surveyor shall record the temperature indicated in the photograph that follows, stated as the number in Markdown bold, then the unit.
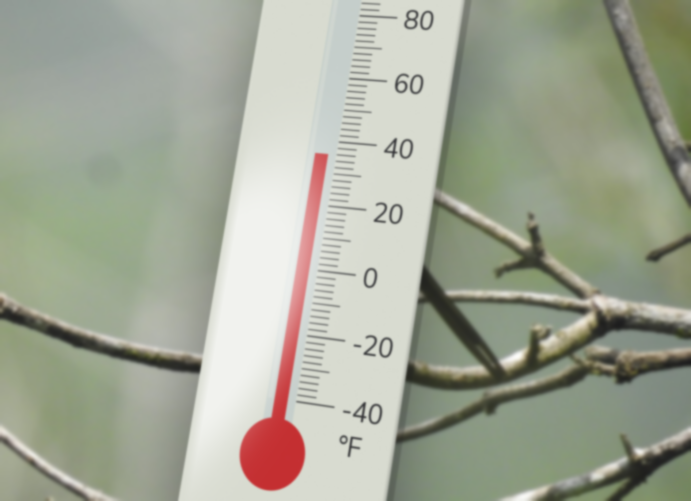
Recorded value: **36** °F
